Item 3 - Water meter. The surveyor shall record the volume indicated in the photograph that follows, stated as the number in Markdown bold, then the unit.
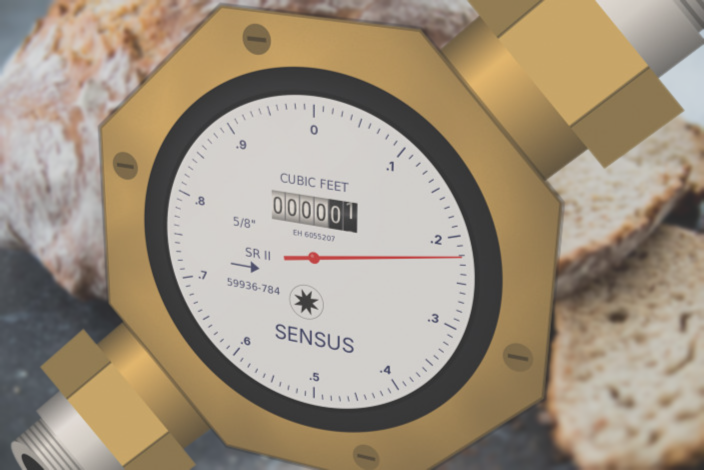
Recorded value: **1.22** ft³
